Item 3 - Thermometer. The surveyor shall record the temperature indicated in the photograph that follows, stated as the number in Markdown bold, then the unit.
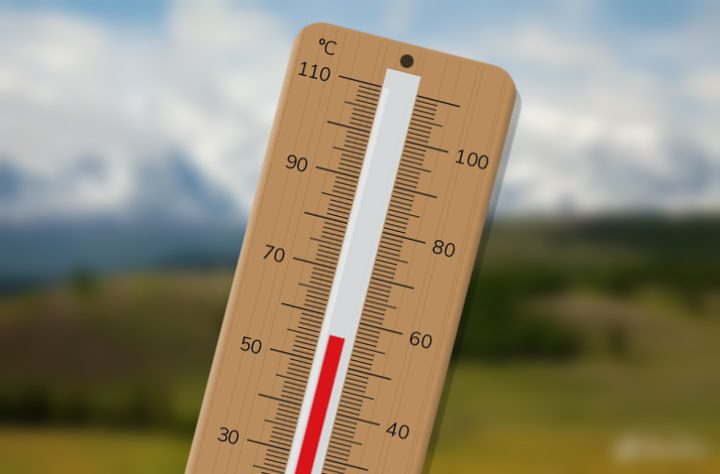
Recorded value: **56** °C
